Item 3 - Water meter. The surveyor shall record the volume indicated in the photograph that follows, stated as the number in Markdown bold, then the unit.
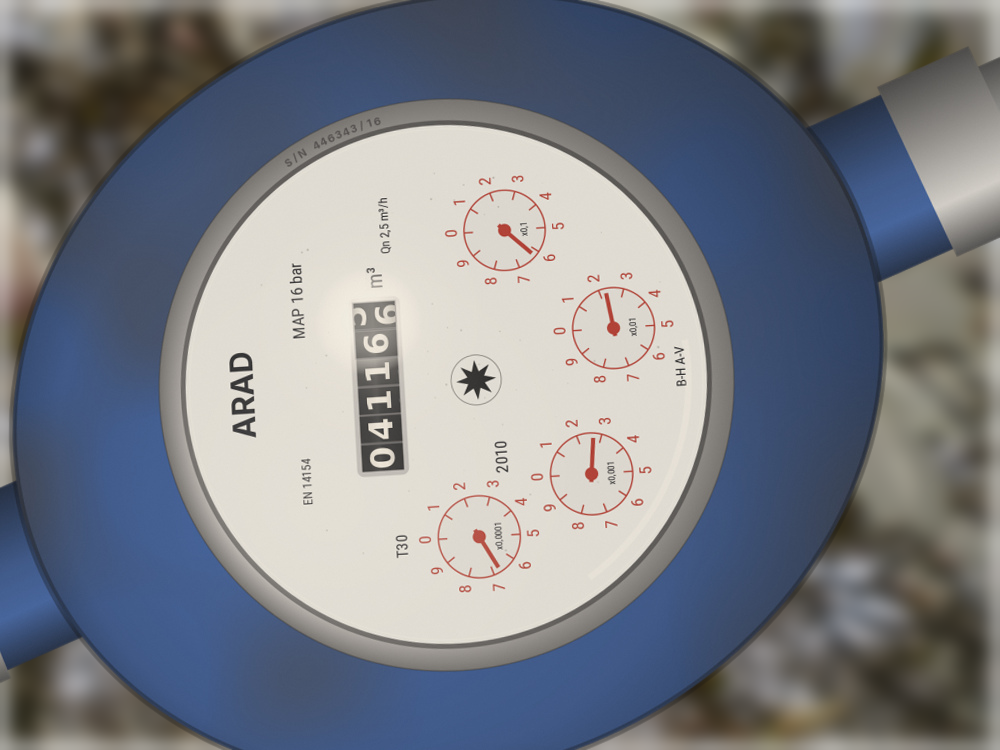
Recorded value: **41165.6226** m³
